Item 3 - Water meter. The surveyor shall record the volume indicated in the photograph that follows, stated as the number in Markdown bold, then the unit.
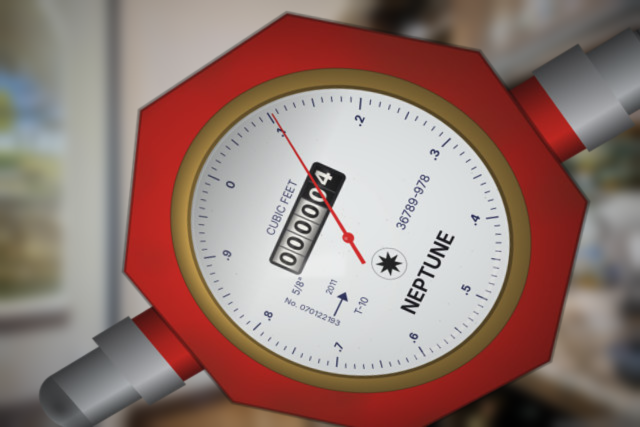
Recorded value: **4.10** ft³
